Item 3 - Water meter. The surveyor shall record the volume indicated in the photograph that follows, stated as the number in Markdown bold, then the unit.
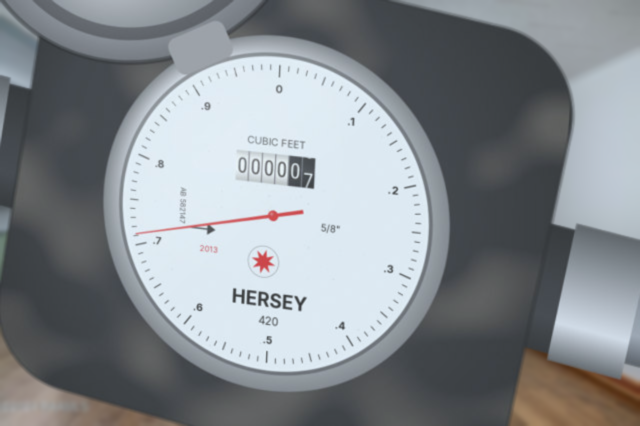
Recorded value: **6.71** ft³
